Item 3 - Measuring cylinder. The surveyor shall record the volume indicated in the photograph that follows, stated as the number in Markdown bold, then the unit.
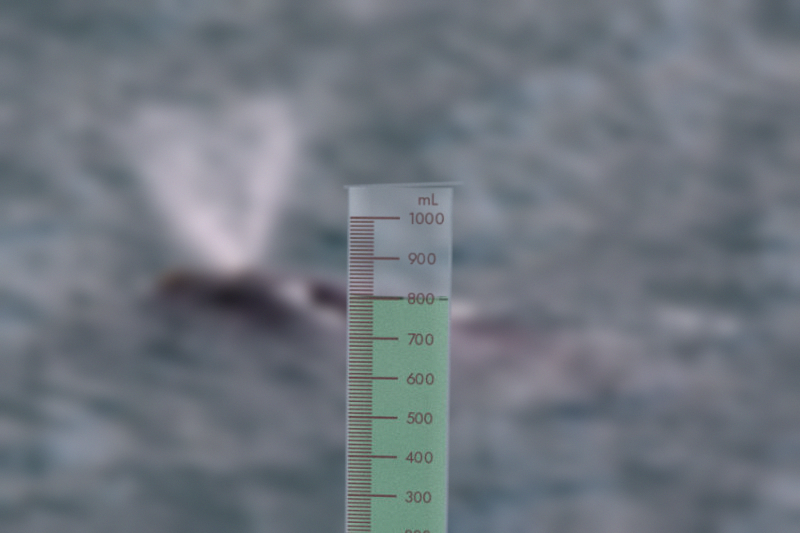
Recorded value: **800** mL
